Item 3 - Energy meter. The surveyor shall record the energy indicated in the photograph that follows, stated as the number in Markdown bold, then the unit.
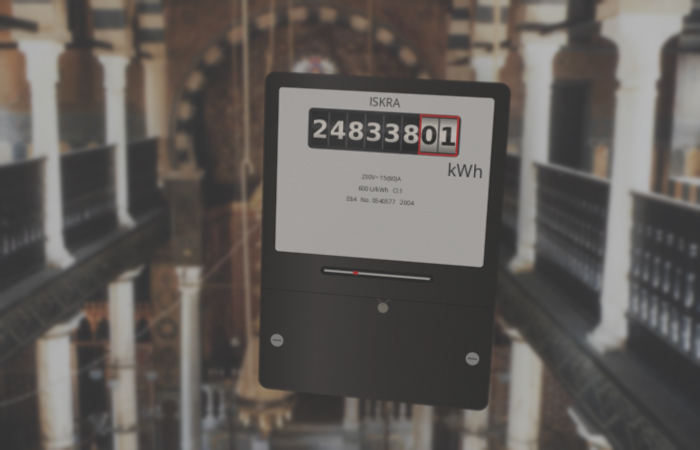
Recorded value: **248338.01** kWh
